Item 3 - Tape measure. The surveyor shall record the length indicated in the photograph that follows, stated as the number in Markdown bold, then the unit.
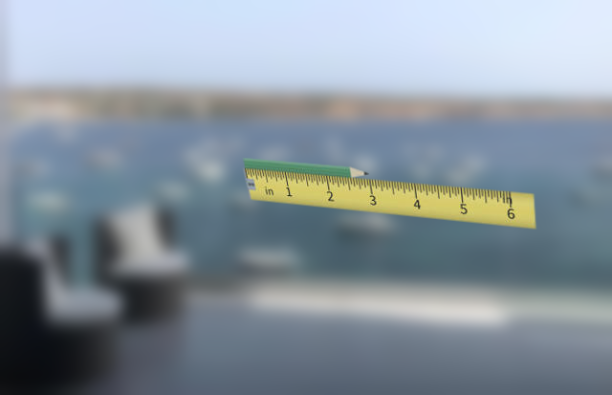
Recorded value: **3** in
